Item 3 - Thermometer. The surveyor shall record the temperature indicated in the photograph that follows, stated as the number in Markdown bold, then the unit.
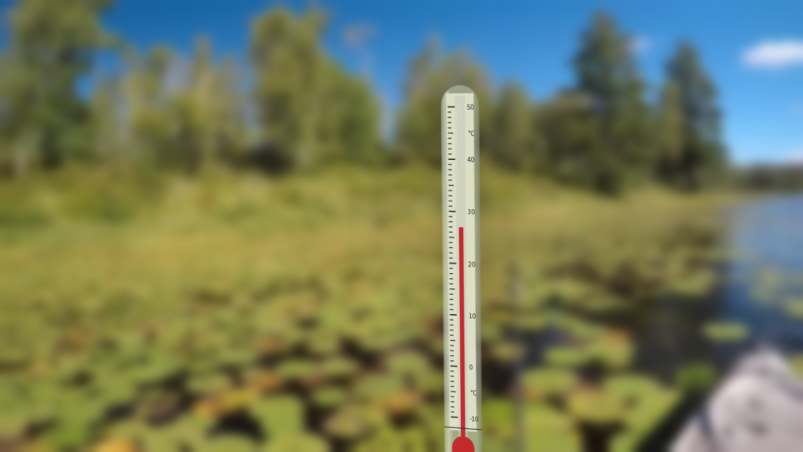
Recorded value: **27** °C
